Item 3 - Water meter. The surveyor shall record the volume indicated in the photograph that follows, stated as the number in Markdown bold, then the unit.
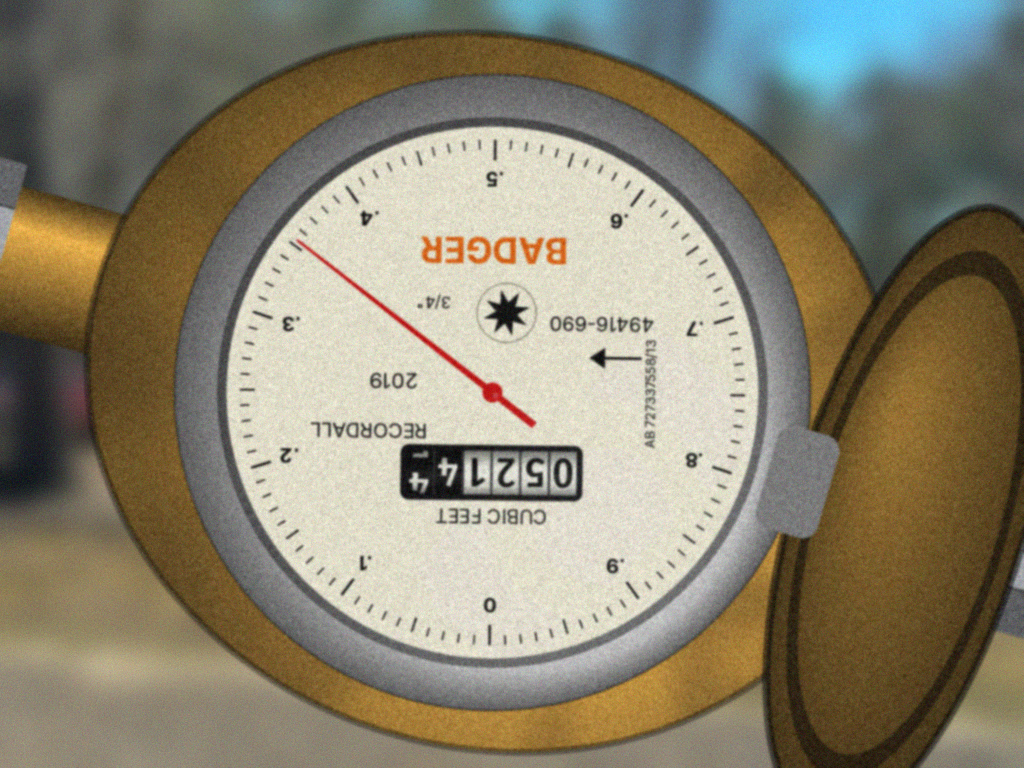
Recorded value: **52144.35** ft³
